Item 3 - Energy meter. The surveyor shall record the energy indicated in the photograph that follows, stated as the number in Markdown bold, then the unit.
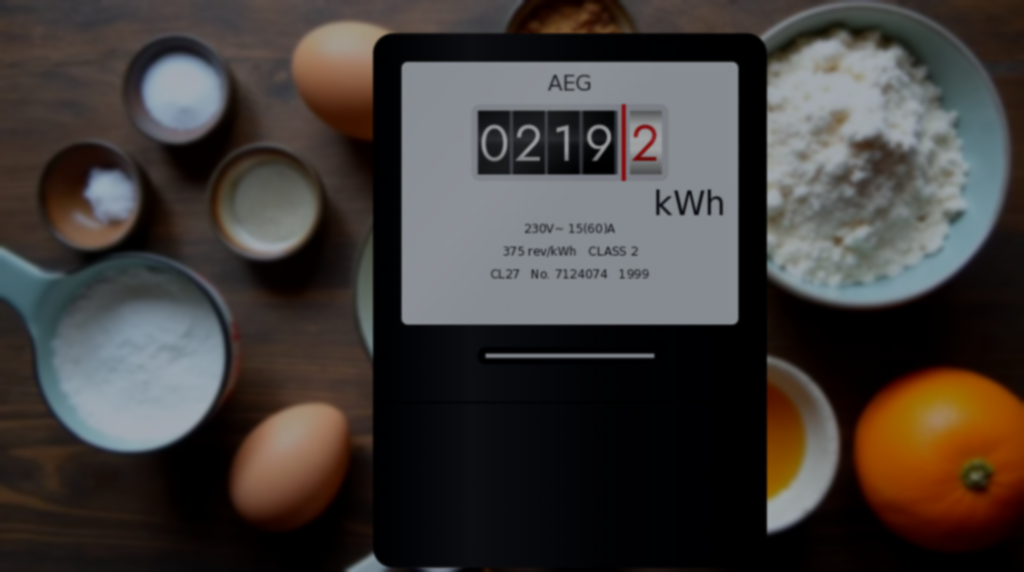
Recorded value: **219.2** kWh
